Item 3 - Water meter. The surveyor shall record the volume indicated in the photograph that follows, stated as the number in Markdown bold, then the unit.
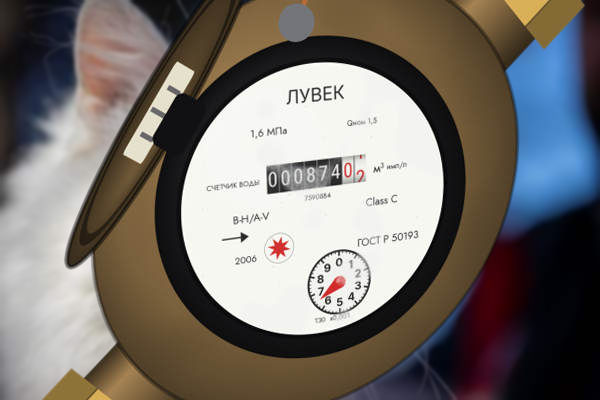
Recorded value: **874.016** m³
